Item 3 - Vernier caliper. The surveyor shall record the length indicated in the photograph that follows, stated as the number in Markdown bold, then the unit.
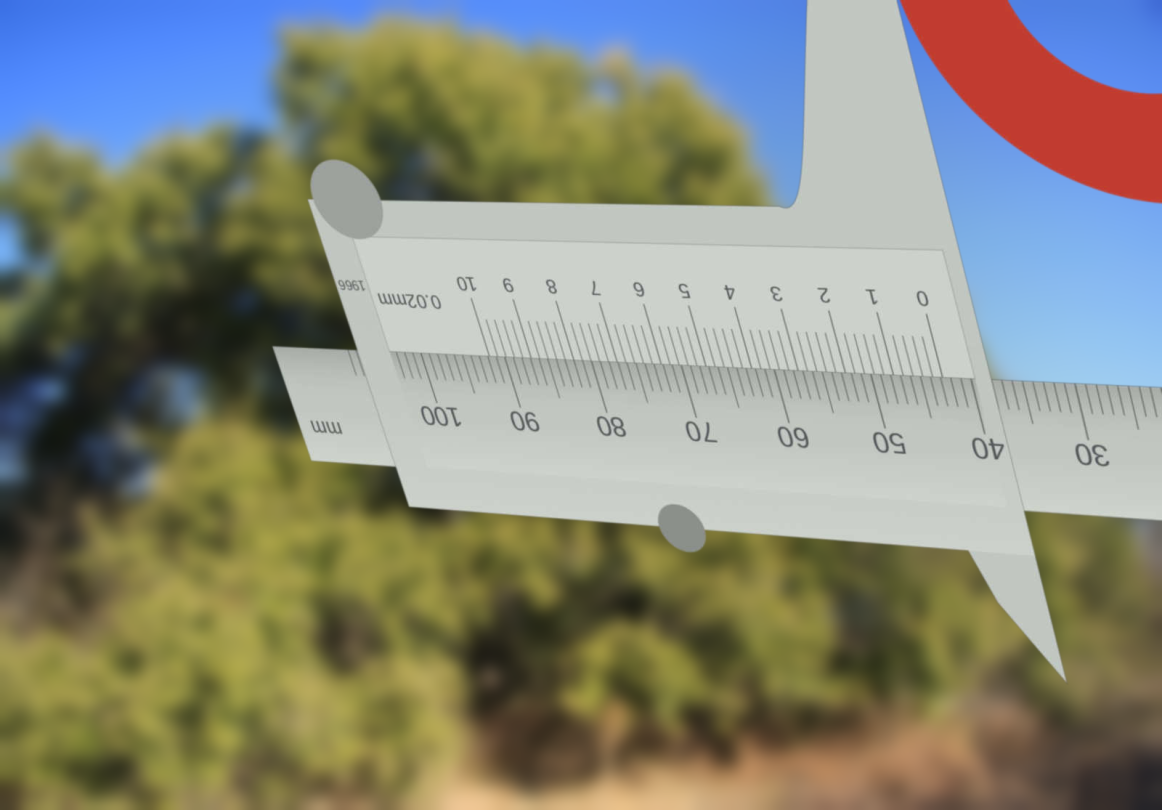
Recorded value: **42.8** mm
